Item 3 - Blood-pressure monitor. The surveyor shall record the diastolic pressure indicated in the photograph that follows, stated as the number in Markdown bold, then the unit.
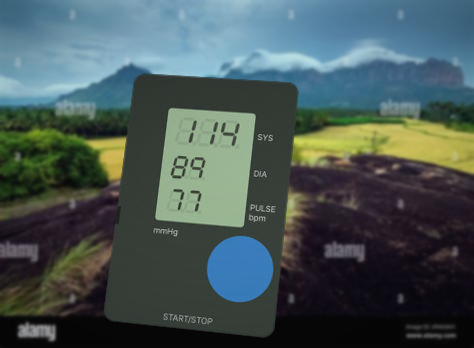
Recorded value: **89** mmHg
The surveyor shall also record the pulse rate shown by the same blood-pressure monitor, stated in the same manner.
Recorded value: **77** bpm
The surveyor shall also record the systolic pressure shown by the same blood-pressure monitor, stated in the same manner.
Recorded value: **114** mmHg
